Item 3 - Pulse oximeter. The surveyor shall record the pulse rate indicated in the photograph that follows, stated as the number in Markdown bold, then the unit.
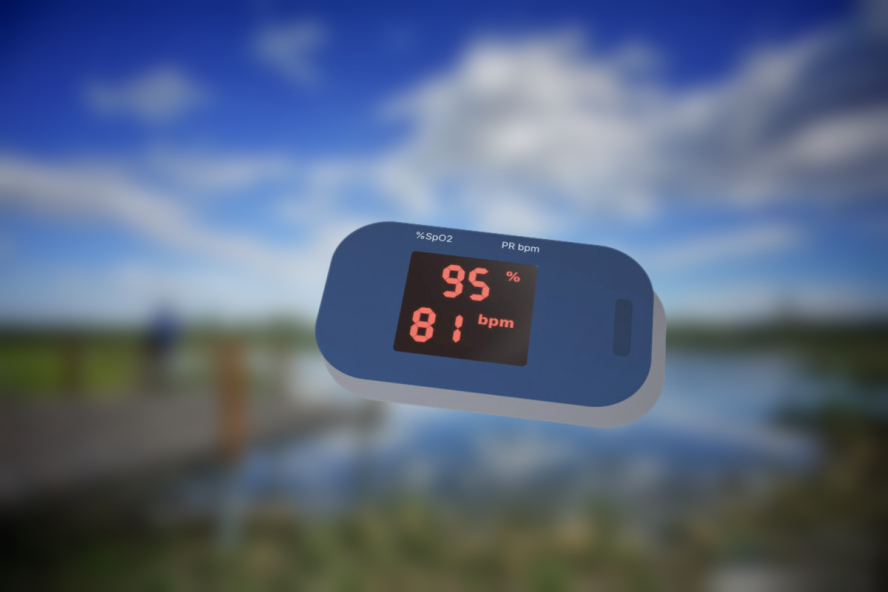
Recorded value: **81** bpm
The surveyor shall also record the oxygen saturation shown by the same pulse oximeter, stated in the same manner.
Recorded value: **95** %
